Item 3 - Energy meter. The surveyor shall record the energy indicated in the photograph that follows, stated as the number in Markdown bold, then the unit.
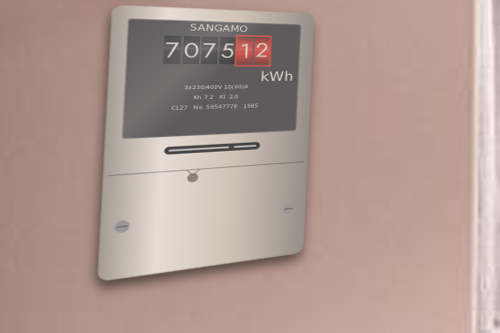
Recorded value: **7075.12** kWh
